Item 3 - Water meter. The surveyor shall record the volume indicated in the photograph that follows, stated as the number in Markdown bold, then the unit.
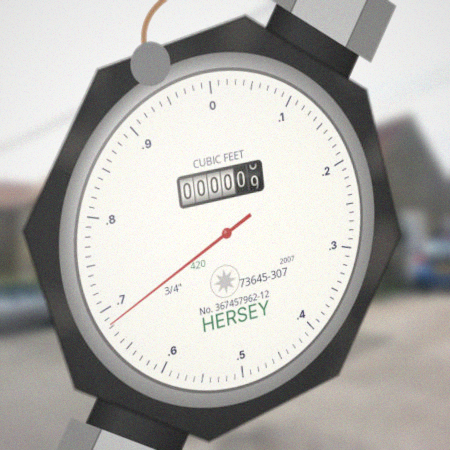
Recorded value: **8.68** ft³
